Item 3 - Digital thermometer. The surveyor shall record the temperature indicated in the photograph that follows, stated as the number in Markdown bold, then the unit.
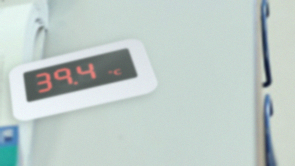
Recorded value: **39.4** °C
